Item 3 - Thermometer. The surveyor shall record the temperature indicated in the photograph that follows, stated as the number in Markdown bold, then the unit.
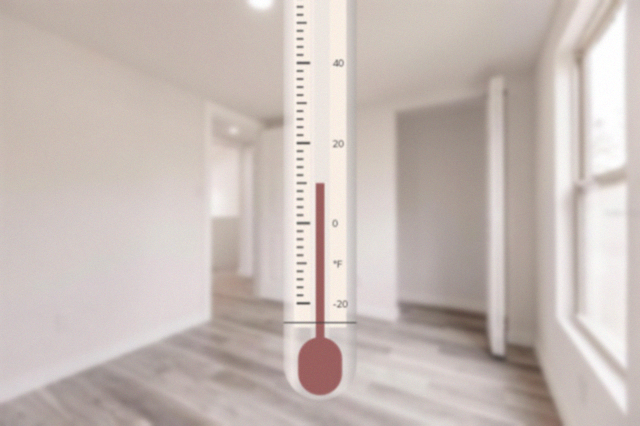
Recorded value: **10** °F
